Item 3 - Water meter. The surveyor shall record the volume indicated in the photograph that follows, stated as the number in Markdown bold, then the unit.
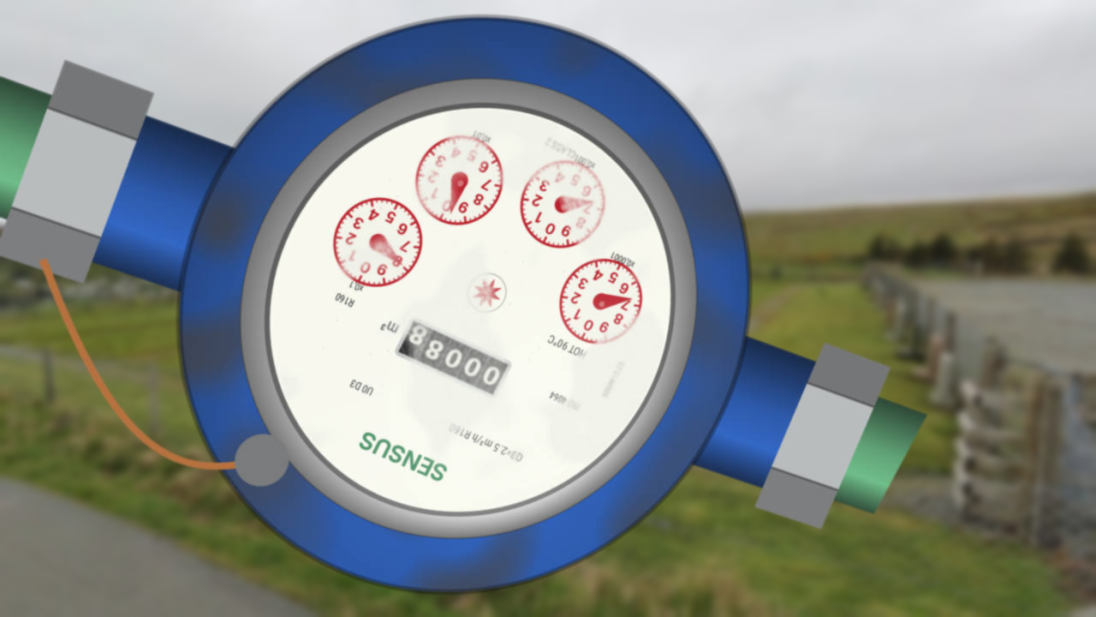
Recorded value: **87.7966** m³
